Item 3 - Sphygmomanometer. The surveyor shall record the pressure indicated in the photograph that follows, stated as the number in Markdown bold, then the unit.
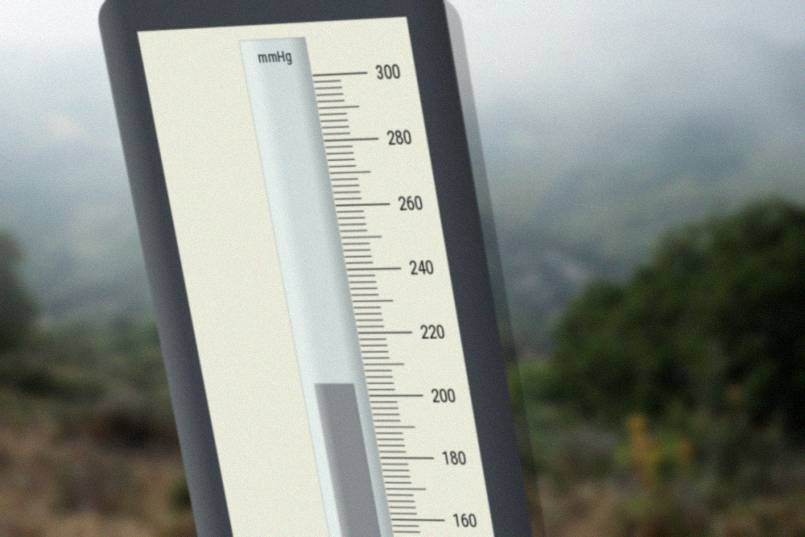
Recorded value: **204** mmHg
